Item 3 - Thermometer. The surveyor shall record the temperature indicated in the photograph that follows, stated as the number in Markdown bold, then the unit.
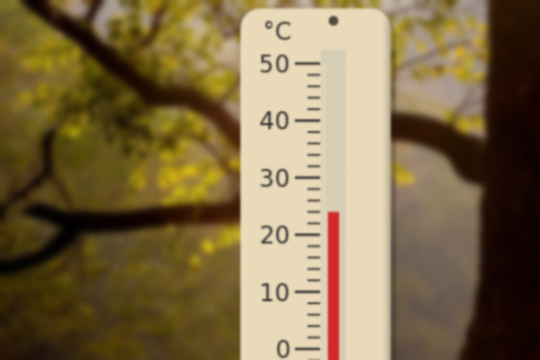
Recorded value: **24** °C
